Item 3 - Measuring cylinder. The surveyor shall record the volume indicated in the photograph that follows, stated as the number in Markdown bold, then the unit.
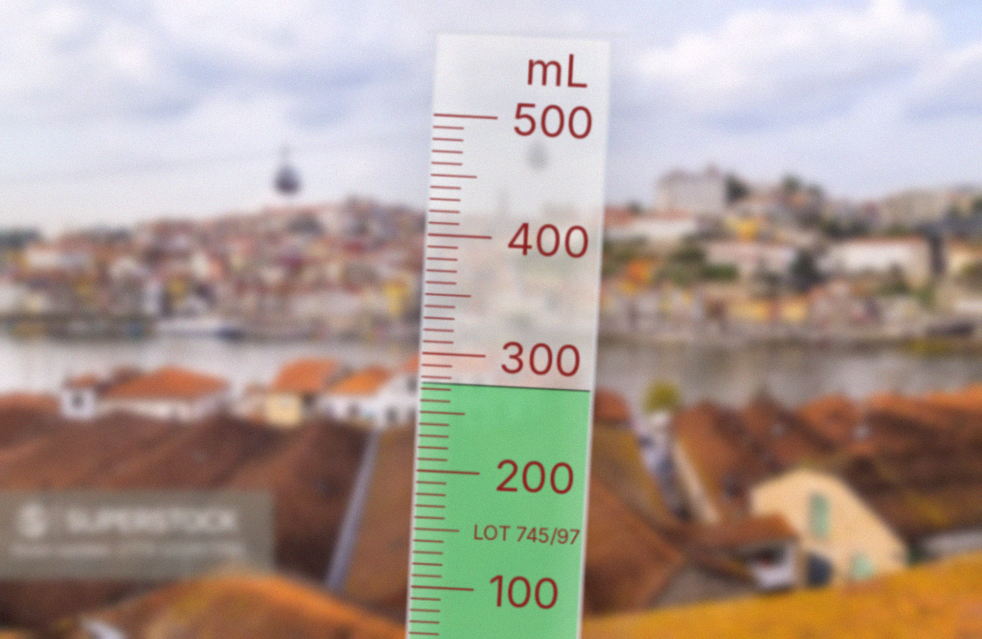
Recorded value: **275** mL
